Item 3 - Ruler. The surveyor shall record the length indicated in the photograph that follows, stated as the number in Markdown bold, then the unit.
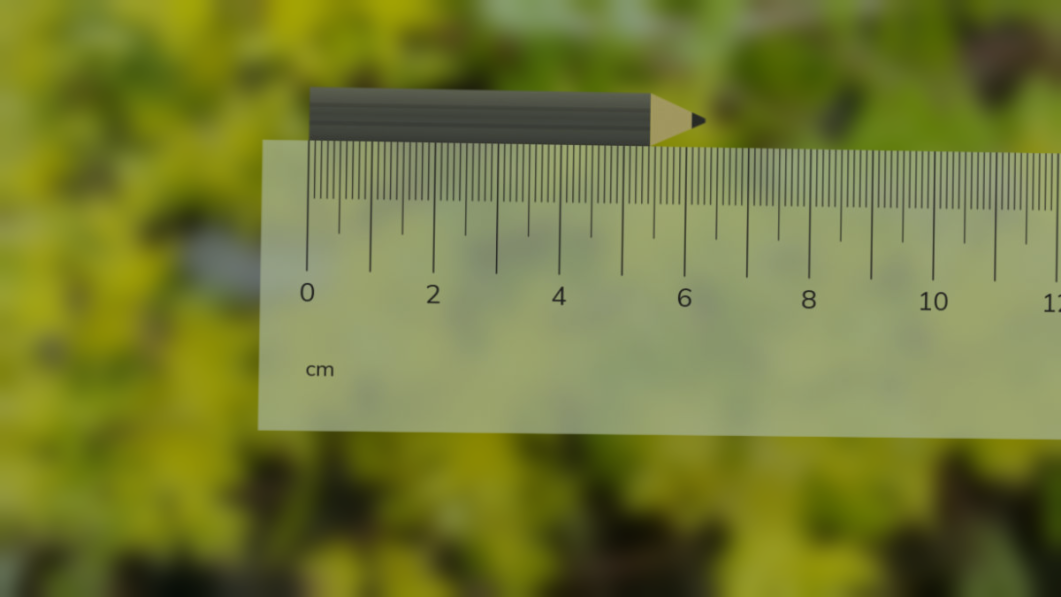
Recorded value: **6.3** cm
